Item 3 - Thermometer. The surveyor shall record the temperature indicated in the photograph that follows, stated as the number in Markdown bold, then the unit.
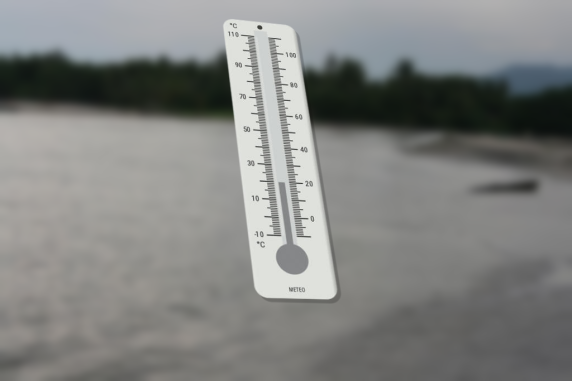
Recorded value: **20** °C
